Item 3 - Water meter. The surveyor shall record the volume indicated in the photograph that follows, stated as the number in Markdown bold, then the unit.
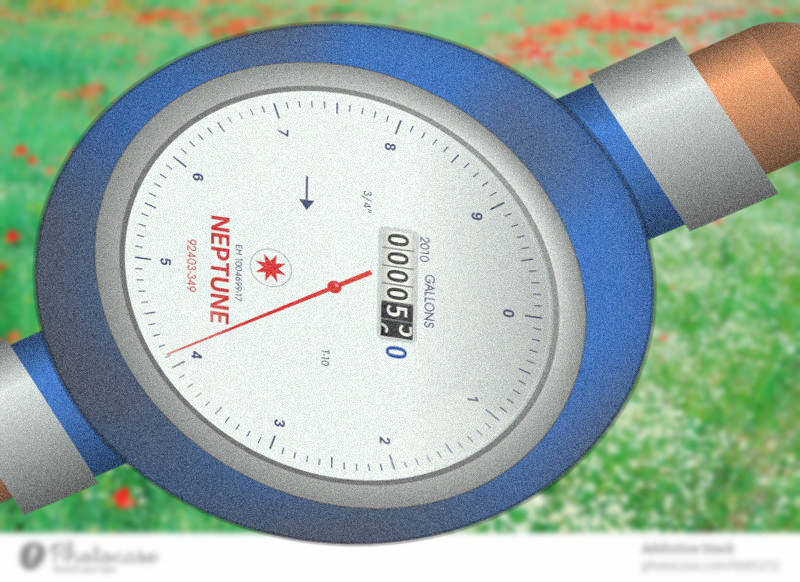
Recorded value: **554.1** gal
